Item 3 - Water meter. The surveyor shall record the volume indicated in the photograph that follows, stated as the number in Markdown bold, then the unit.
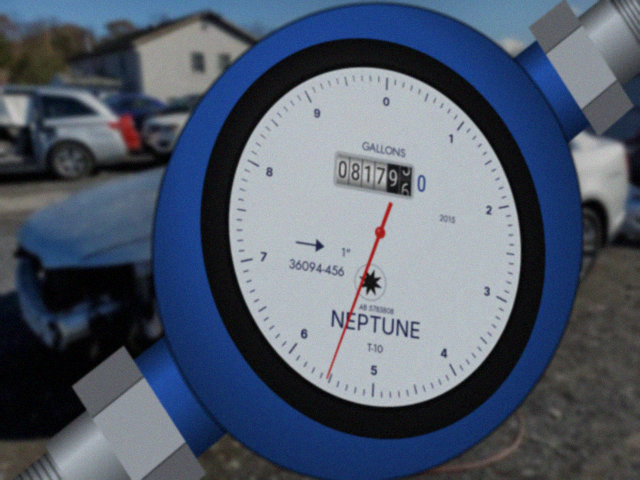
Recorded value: **817955.5** gal
